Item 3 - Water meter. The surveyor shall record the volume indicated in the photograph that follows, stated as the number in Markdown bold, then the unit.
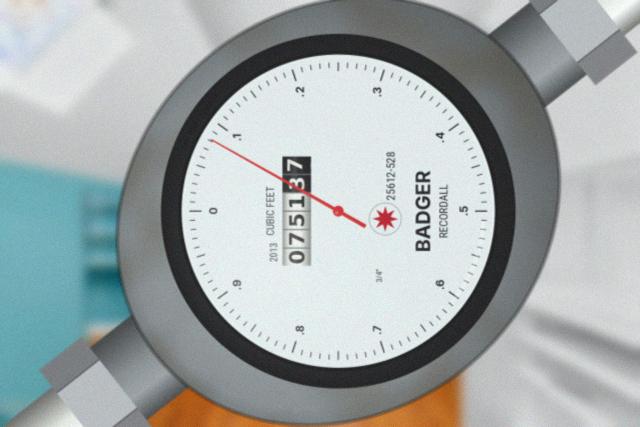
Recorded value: **75137.08** ft³
